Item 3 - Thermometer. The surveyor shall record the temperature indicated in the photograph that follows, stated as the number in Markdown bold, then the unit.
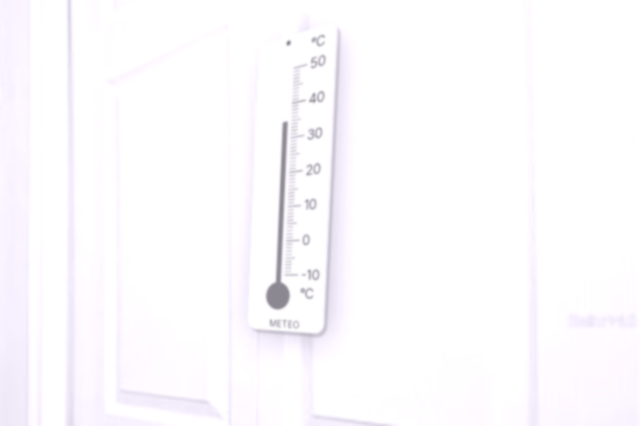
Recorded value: **35** °C
